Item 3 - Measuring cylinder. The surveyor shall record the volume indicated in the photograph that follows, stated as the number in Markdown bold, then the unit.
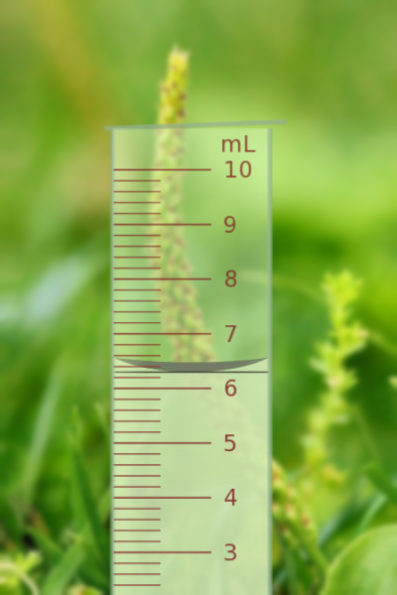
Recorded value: **6.3** mL
